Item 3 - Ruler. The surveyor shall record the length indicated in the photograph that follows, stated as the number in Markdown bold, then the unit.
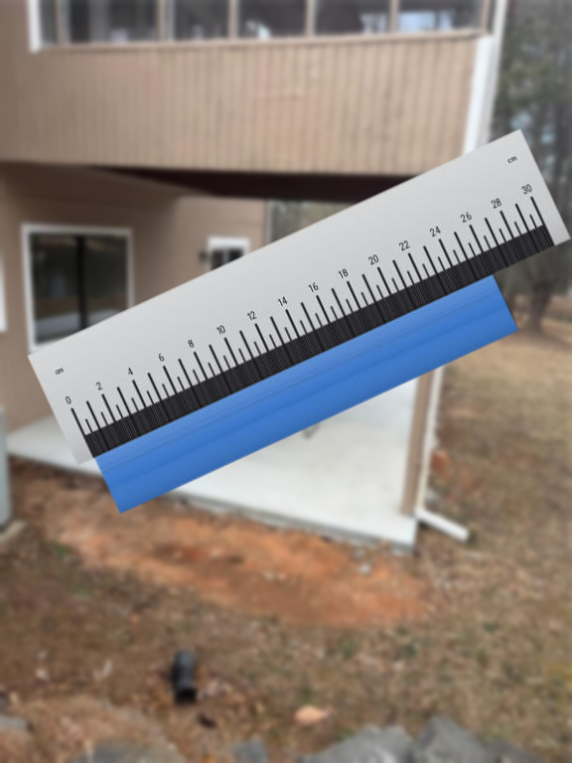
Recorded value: **26** cm
